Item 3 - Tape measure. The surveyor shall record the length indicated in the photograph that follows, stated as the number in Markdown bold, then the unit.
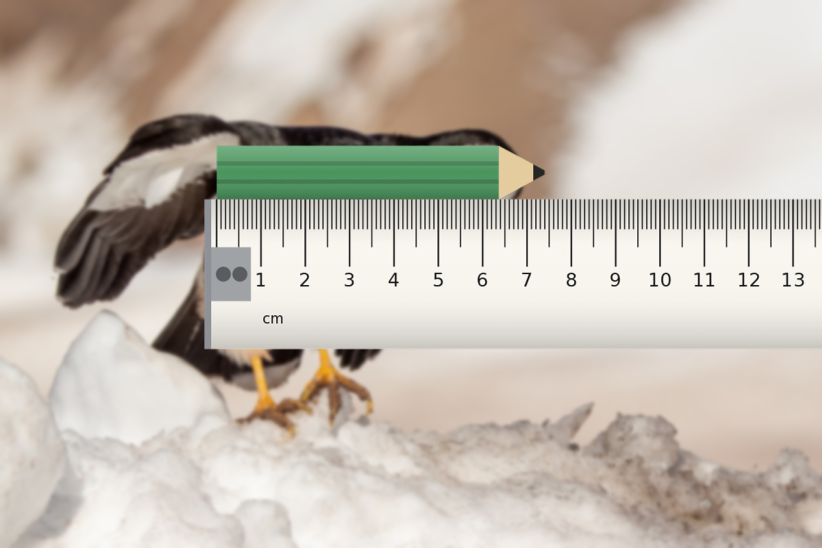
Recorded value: **7.4** cm
